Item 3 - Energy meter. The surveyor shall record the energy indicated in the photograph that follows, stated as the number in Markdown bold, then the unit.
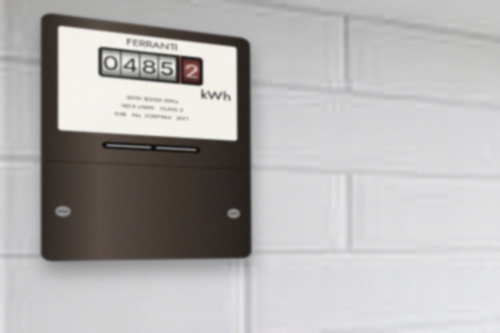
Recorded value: **485.2** kWh
